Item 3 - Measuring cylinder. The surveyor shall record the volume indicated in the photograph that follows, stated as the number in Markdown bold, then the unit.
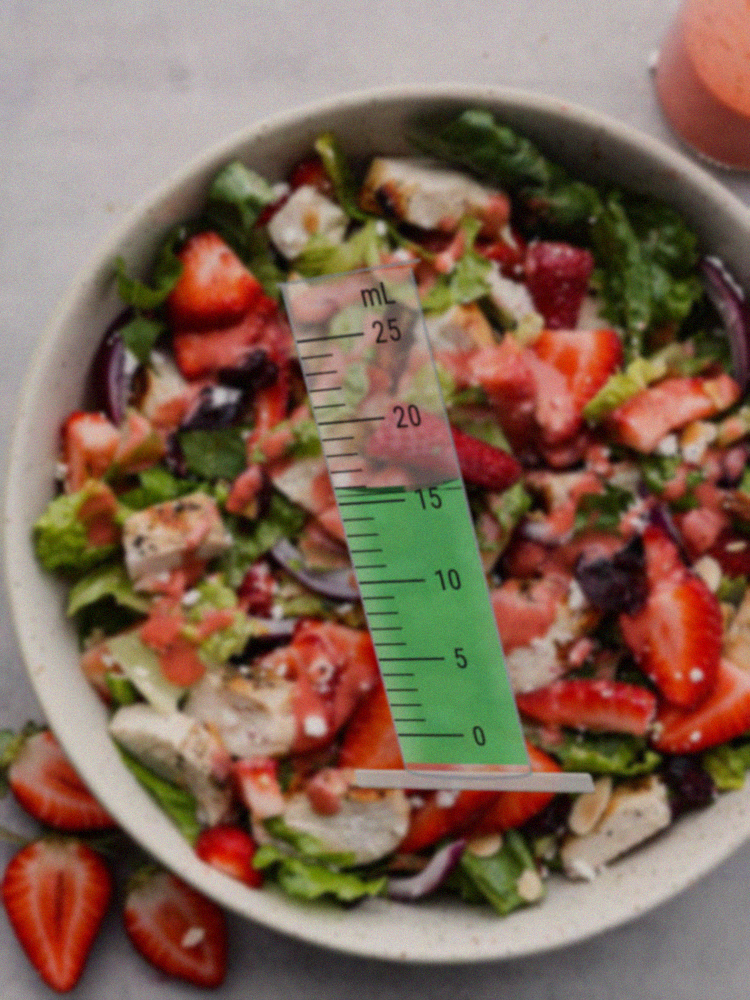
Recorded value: **15.5** mL
